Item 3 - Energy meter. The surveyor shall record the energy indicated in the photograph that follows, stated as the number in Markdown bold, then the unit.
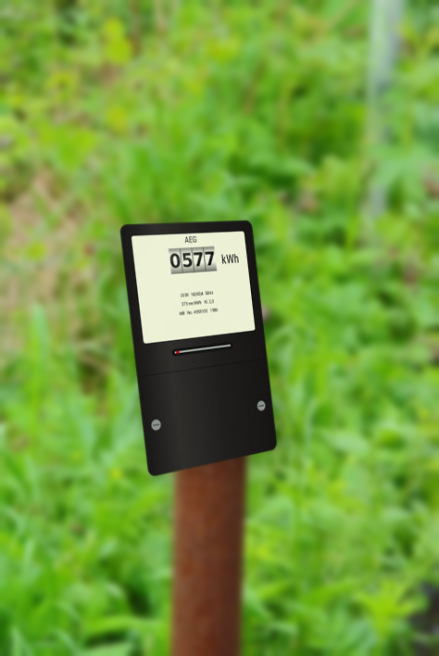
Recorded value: **577** kWh
